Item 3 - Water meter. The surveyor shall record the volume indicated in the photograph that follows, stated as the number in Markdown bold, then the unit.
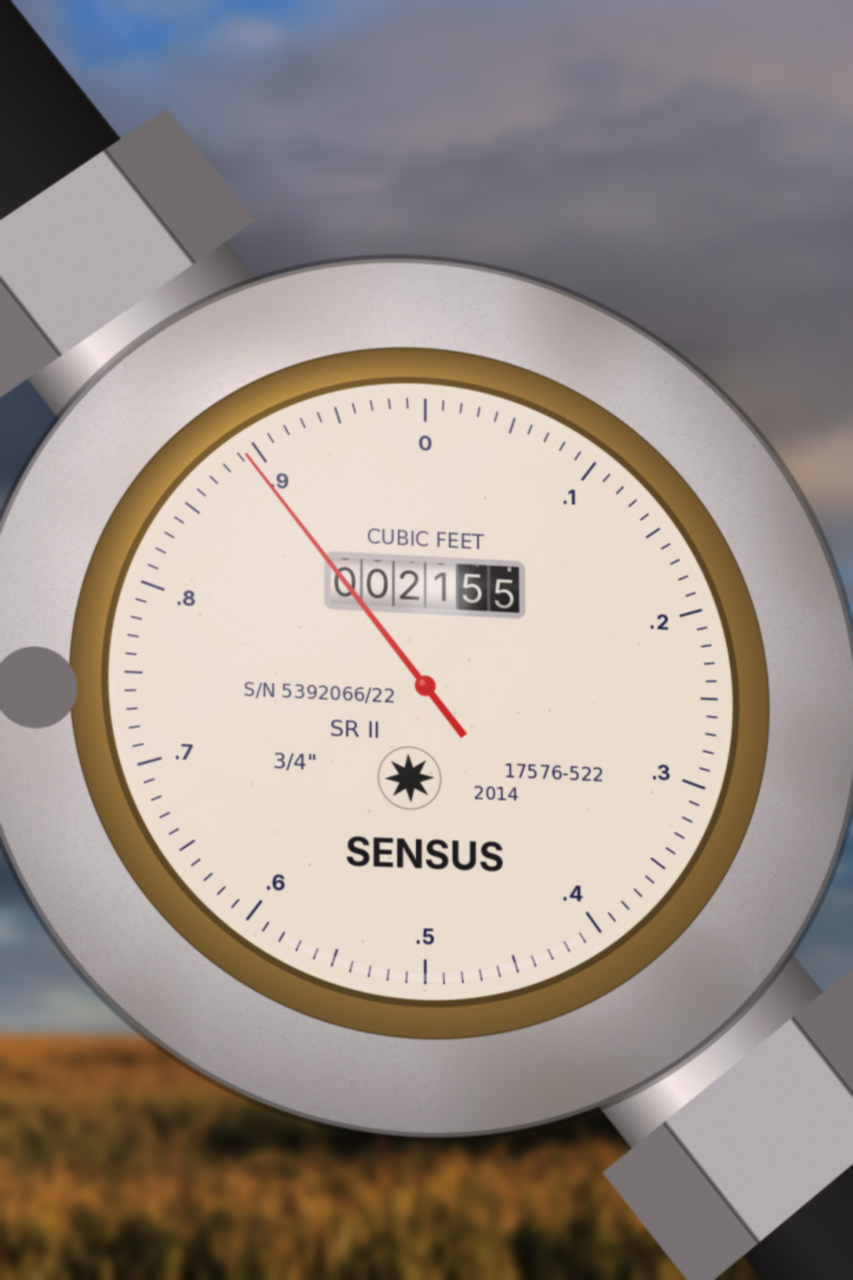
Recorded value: **2154.89** ft³
